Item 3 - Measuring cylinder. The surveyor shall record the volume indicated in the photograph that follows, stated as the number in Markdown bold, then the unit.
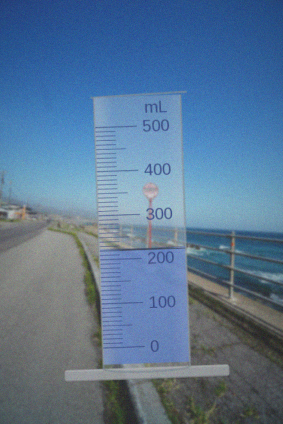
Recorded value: **220** mL
